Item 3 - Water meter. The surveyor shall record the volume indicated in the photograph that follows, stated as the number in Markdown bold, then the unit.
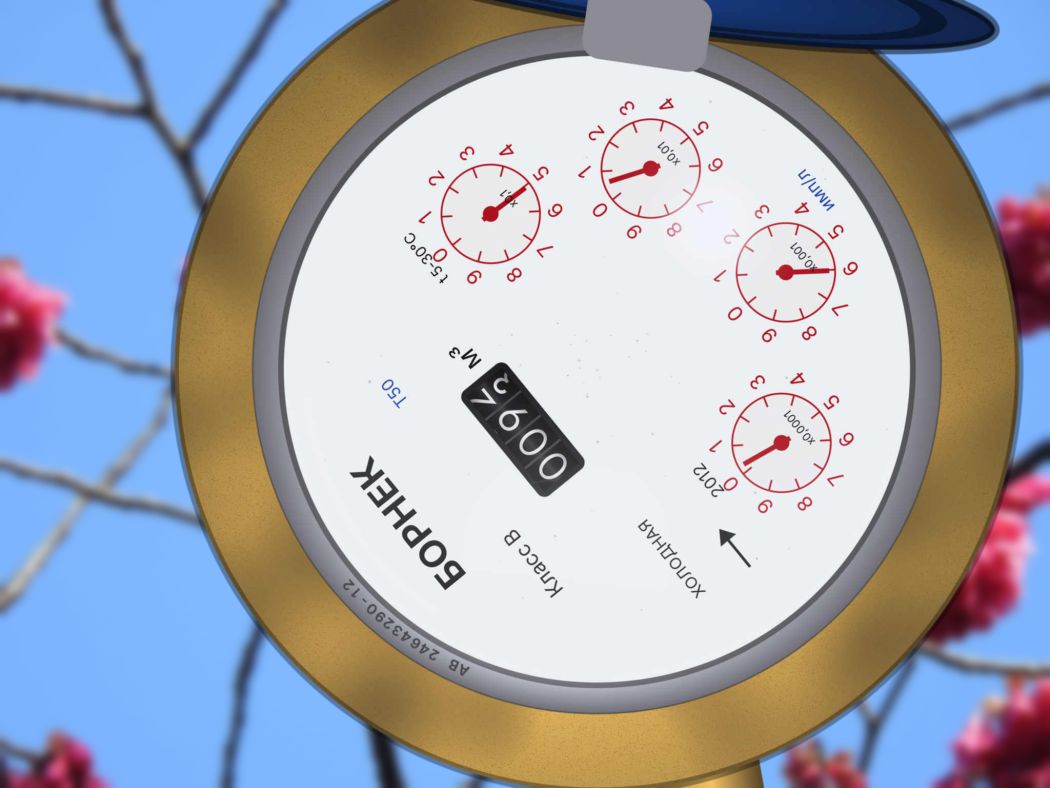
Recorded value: **92.5060** m³
